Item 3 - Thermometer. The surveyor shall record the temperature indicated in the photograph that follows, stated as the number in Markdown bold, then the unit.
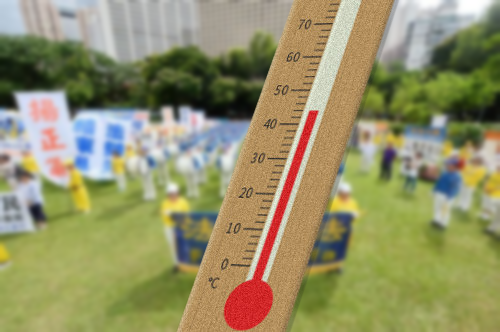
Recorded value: **44** °C
